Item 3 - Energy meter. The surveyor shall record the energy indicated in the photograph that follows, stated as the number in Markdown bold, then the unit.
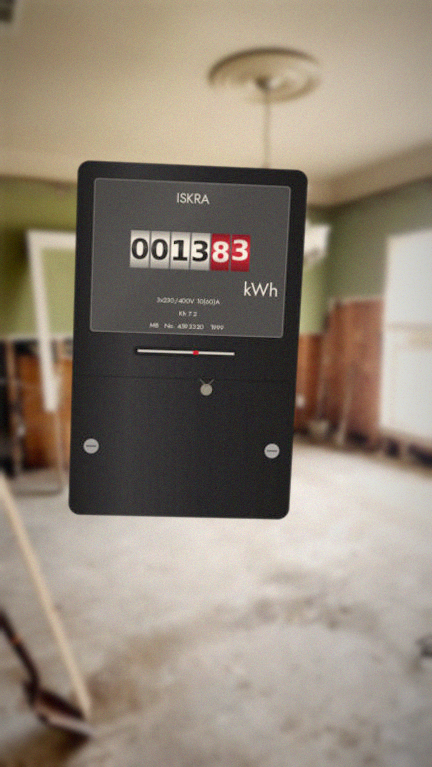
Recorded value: **13.83** kWh
